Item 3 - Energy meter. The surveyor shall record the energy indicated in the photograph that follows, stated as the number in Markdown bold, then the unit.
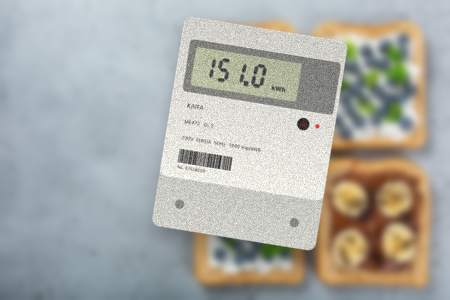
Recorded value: **151.0** kWh
